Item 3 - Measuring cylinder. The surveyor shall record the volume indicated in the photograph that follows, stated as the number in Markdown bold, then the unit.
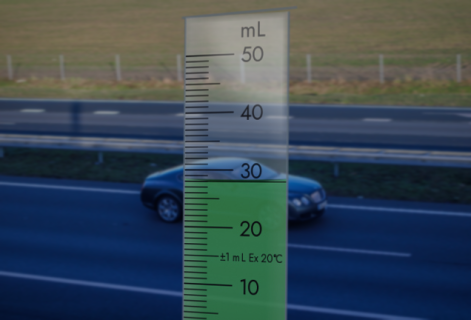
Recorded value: **28** mL
